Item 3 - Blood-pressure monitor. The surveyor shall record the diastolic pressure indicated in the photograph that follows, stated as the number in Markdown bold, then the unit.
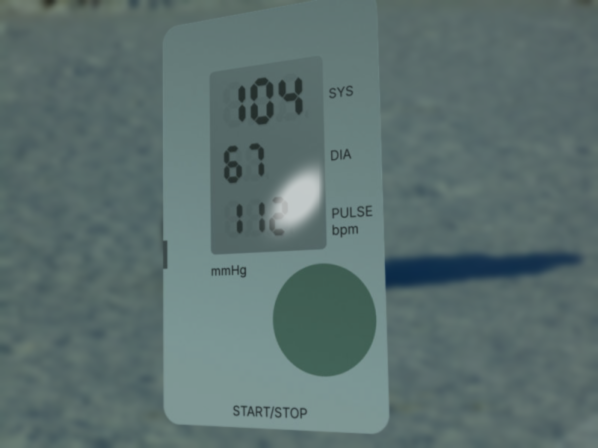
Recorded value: **67** mmHg
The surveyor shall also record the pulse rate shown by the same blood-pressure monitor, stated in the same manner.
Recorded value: **112** bpm
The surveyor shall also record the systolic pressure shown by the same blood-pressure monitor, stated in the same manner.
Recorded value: **104** mmHg
